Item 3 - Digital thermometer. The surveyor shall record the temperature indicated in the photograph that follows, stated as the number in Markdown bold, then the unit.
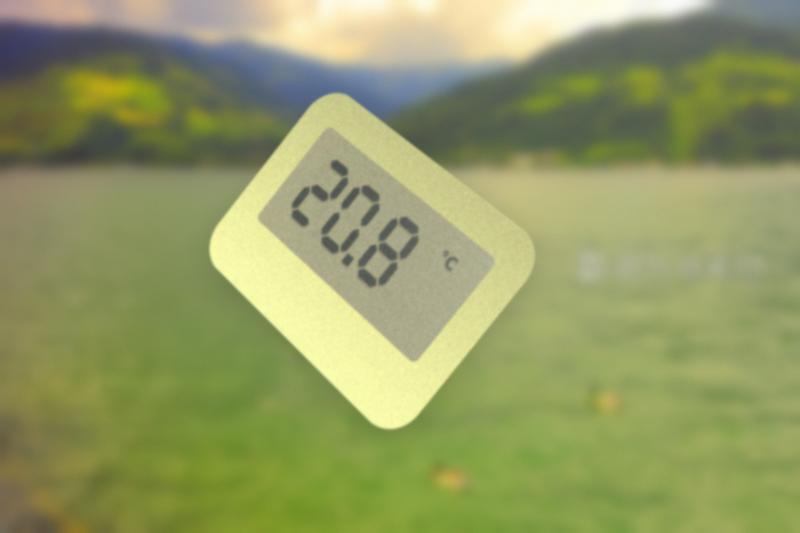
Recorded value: **20.8** °C
